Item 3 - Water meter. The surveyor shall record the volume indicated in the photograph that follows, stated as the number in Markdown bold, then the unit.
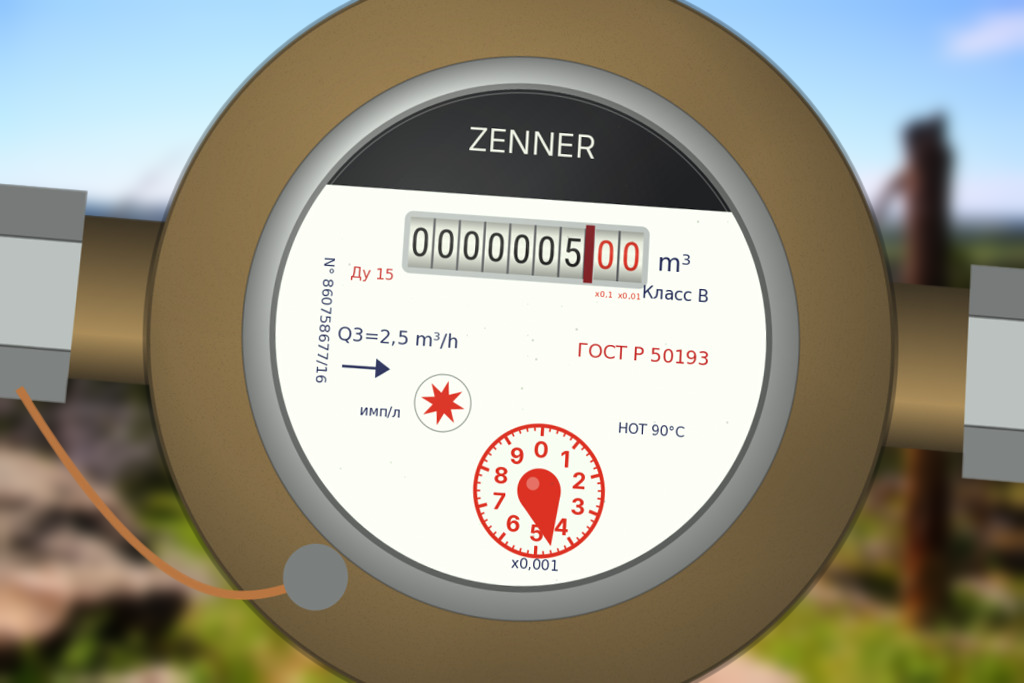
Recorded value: **5.004** m³
